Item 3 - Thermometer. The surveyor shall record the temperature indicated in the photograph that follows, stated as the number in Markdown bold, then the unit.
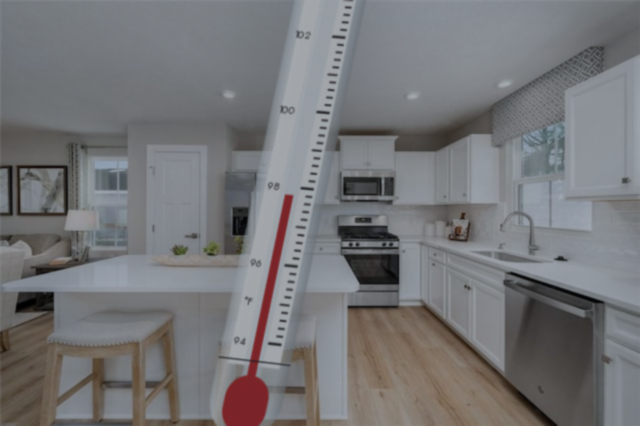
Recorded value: **97.8** °F
